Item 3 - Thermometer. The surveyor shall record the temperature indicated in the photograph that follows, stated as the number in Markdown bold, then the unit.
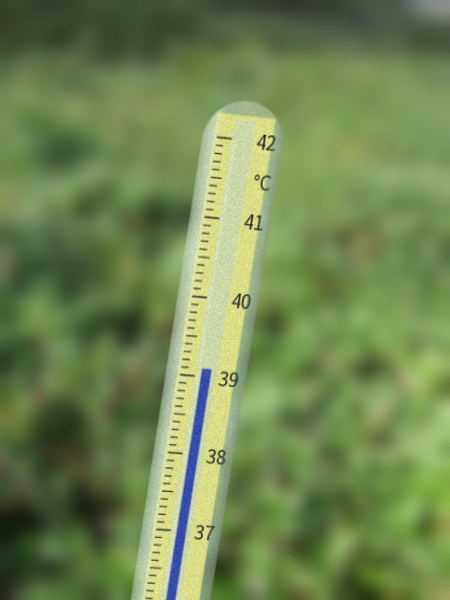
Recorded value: **39.1** °C
